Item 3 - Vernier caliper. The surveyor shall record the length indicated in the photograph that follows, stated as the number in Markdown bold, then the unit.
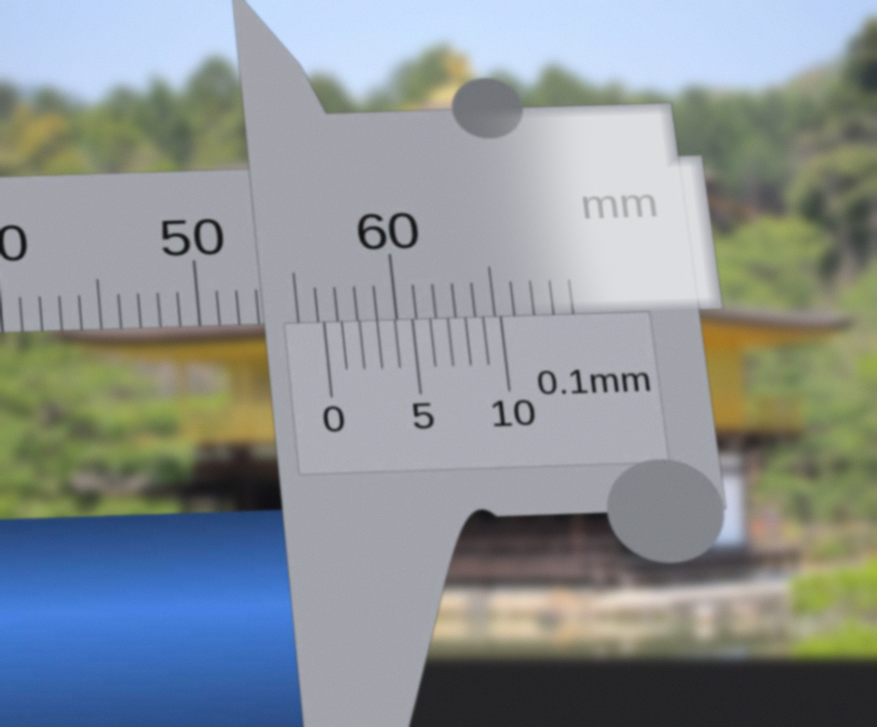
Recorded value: **56.3** mm
